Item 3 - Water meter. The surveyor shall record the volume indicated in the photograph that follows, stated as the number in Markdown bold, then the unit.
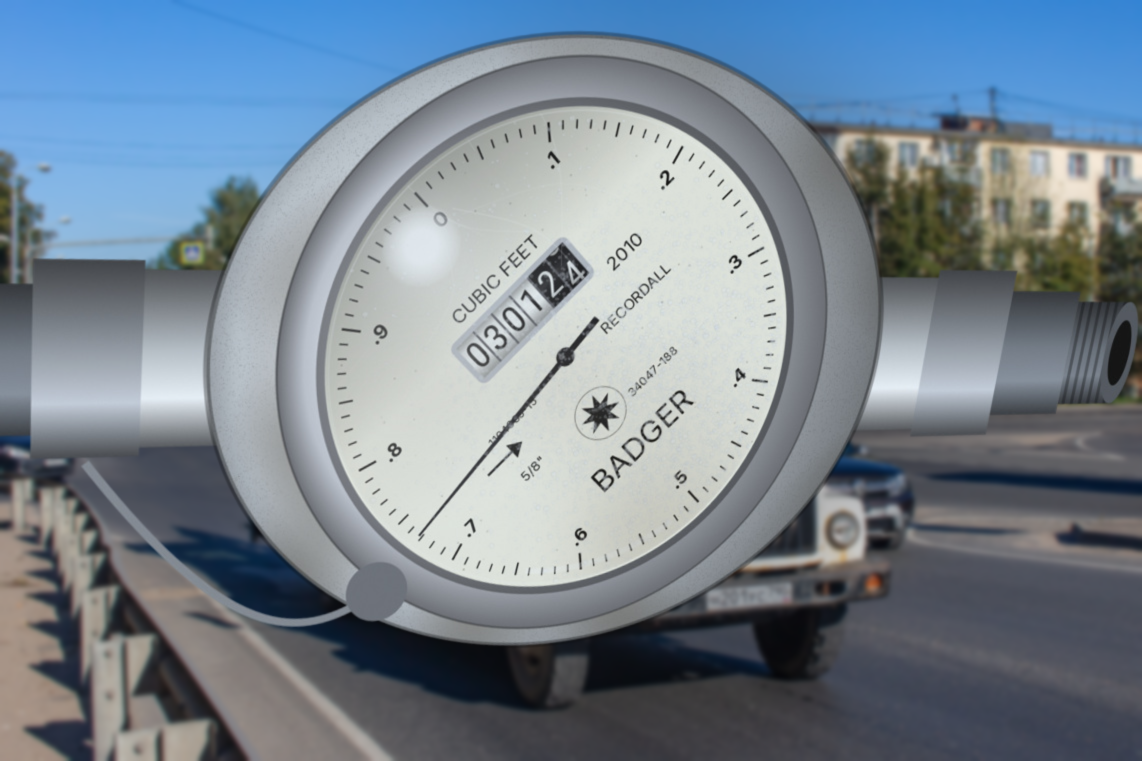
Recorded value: **30123.73** ft³
